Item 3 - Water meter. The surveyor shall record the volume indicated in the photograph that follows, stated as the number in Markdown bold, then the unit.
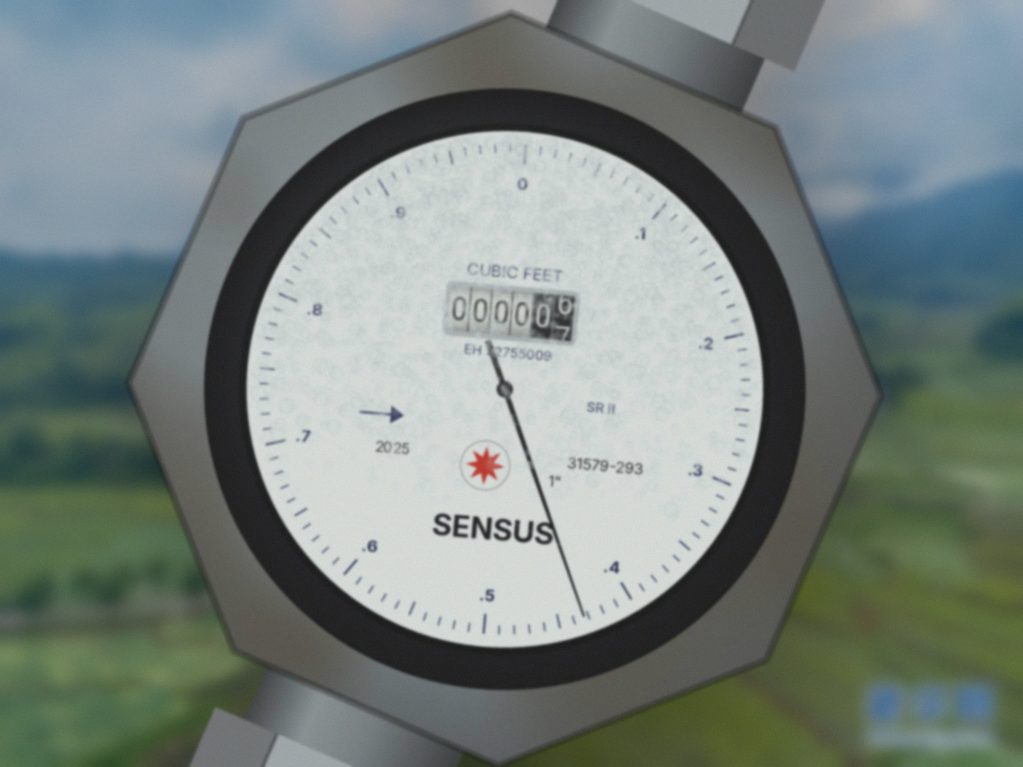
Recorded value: **6.43** ft³
